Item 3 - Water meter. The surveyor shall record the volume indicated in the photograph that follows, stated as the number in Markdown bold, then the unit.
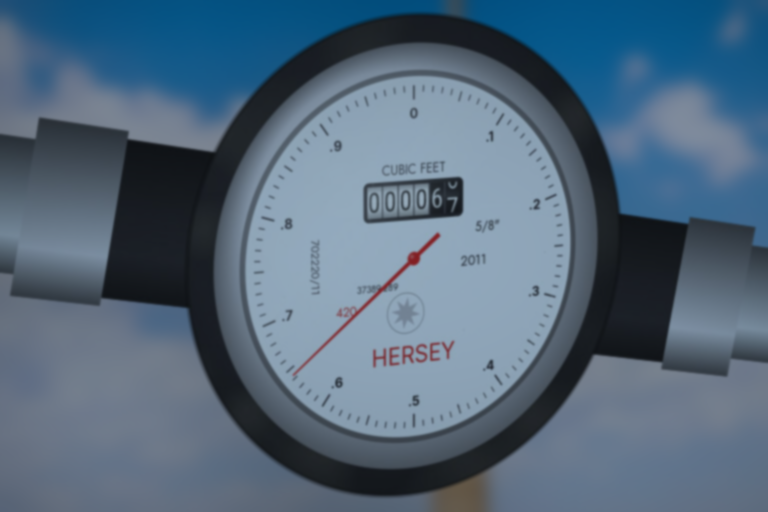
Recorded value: **66.64** ft³
